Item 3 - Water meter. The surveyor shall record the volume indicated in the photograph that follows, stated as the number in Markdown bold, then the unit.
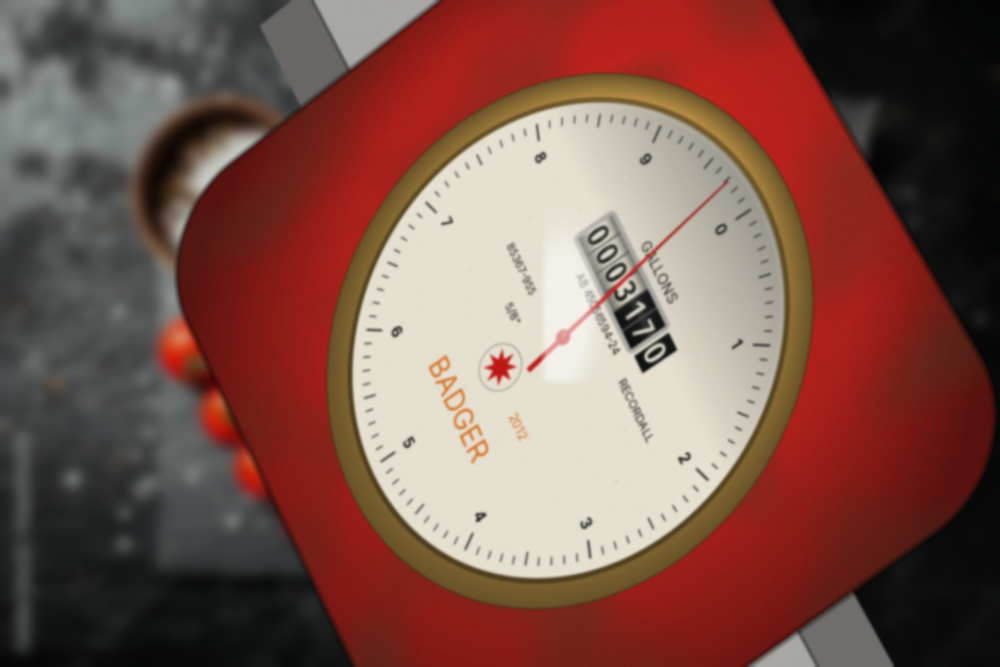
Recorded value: **3169.7** gal
